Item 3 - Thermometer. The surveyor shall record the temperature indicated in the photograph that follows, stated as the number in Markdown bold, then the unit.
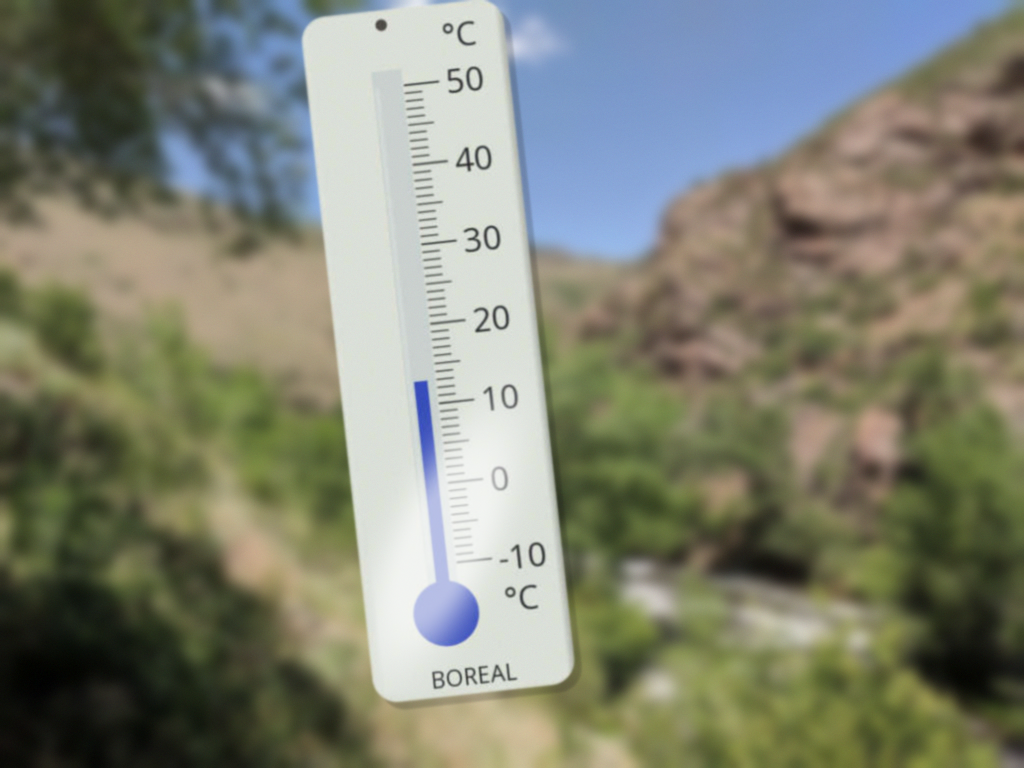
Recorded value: **13** °C
